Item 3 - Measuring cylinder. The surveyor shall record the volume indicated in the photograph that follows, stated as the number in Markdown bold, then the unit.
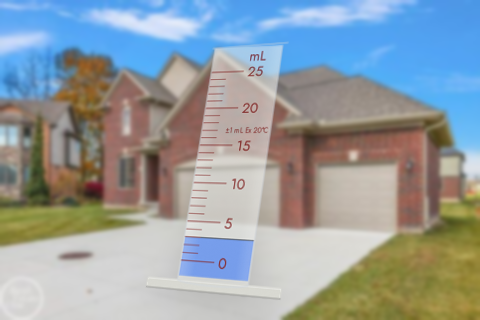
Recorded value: **3** mL
